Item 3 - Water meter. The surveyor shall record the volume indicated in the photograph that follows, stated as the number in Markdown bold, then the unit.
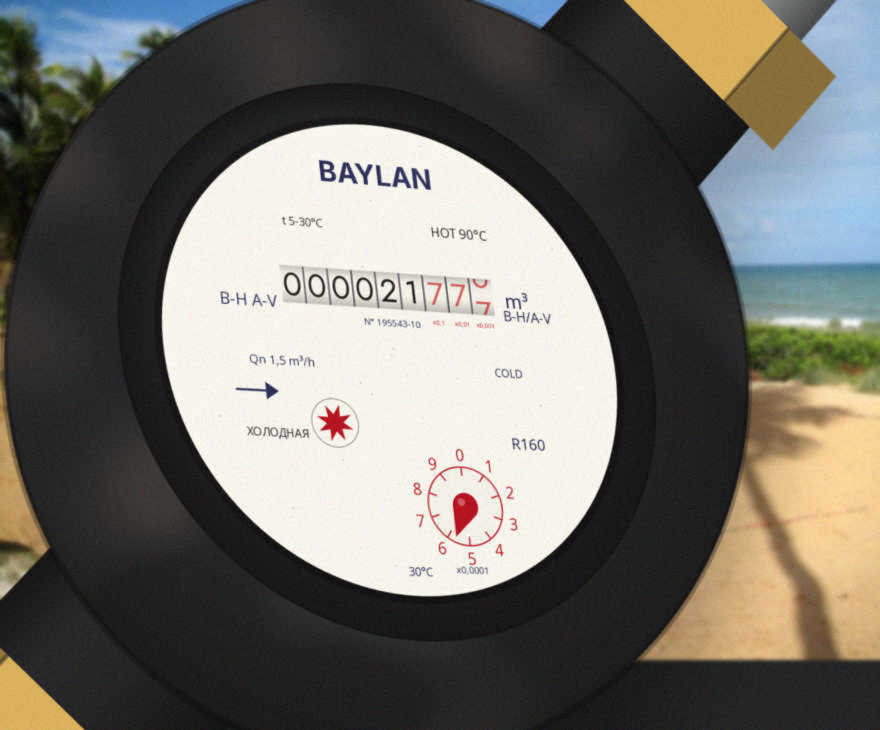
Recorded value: **21.7765** m³
